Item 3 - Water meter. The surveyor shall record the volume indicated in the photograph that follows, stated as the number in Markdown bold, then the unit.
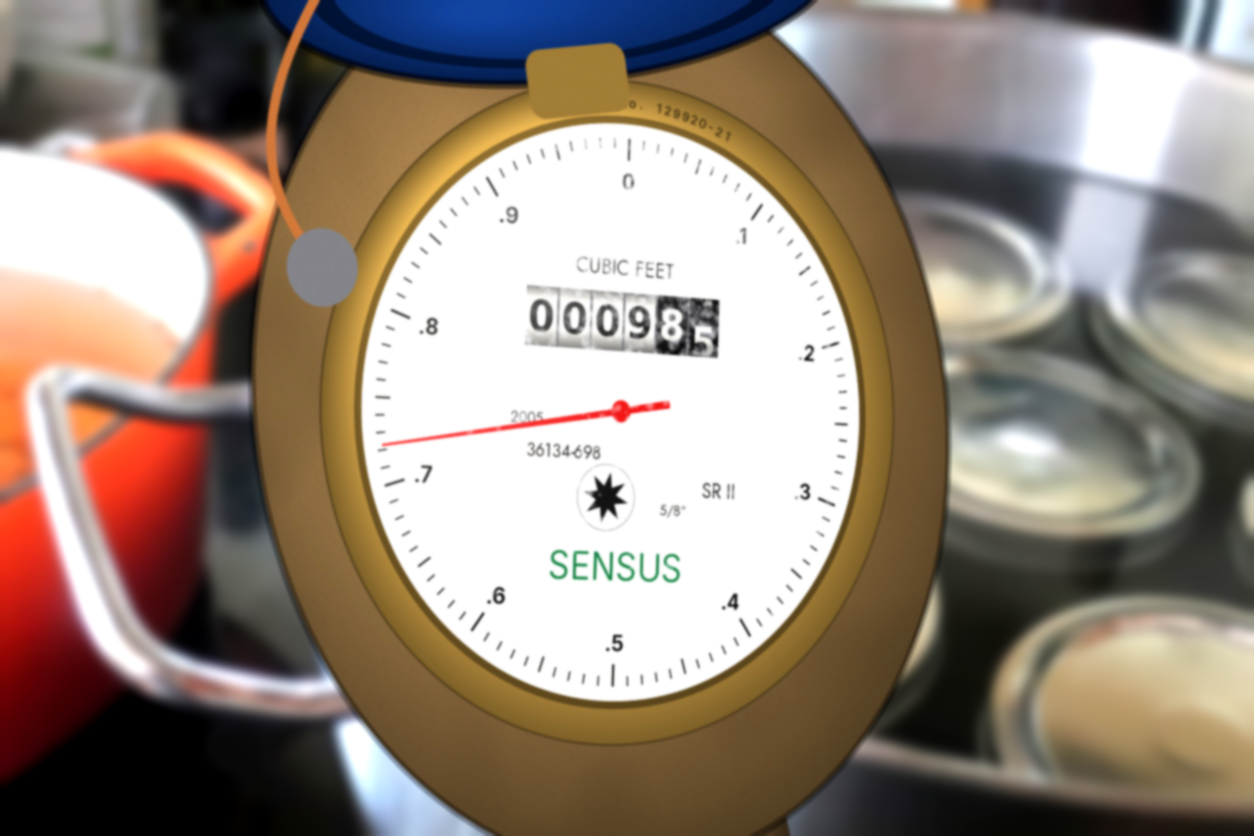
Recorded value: **984.72** ft³
